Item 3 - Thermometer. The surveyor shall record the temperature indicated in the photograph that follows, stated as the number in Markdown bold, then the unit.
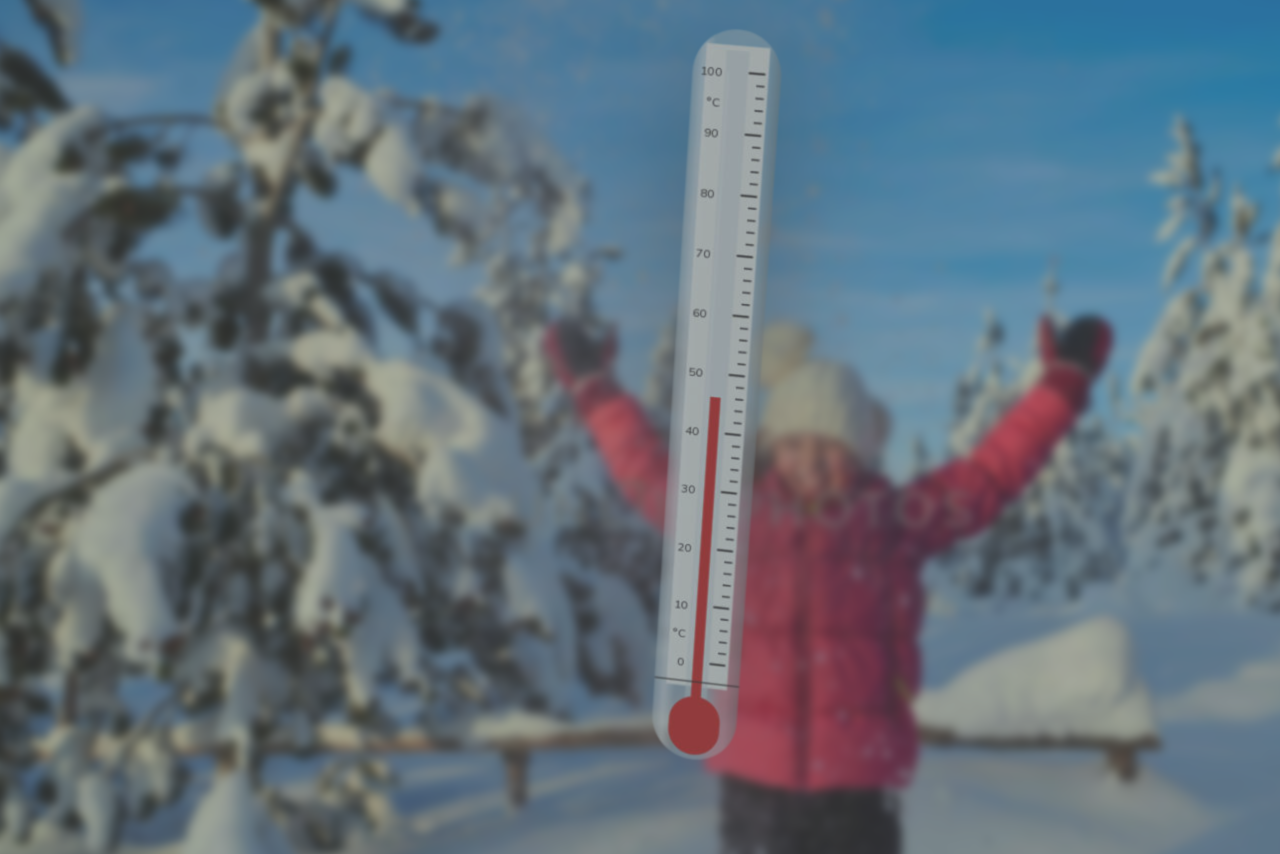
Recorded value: **46** °C
